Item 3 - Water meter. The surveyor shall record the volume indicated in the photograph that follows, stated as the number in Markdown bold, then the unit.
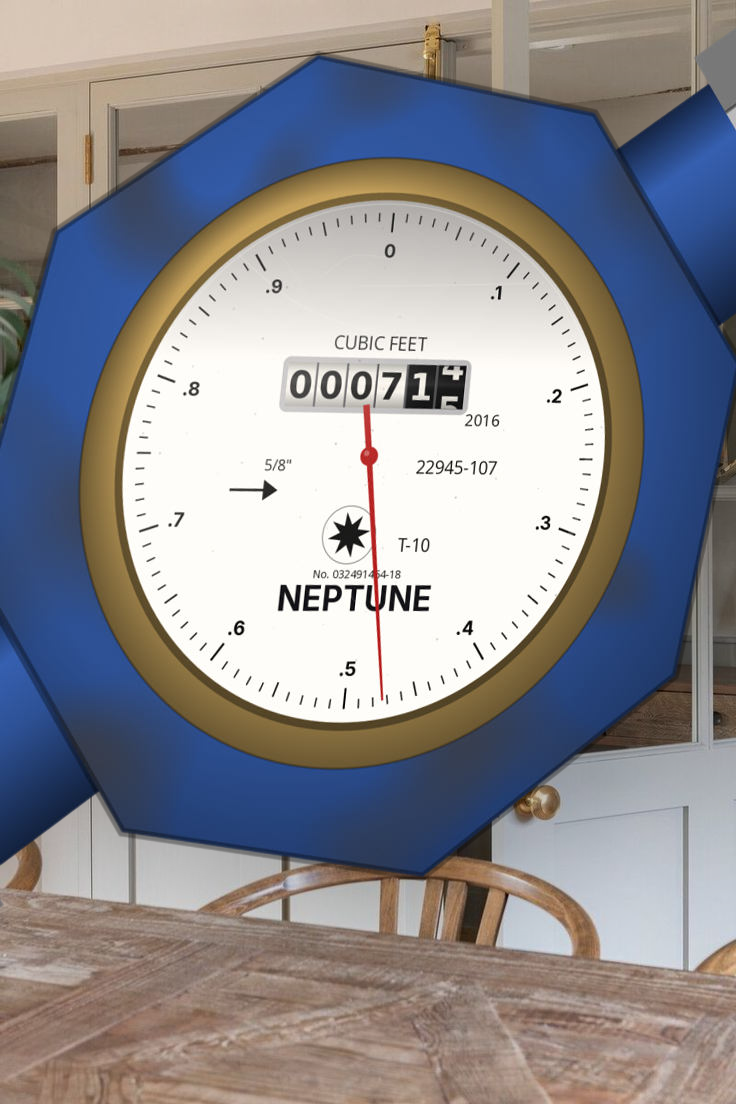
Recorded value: **714.47** ft³
